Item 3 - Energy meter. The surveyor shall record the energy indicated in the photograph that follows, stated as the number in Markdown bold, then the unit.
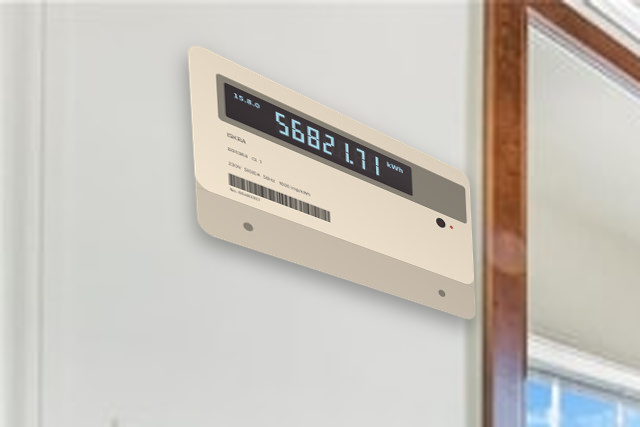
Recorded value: **56821.71** kWh
